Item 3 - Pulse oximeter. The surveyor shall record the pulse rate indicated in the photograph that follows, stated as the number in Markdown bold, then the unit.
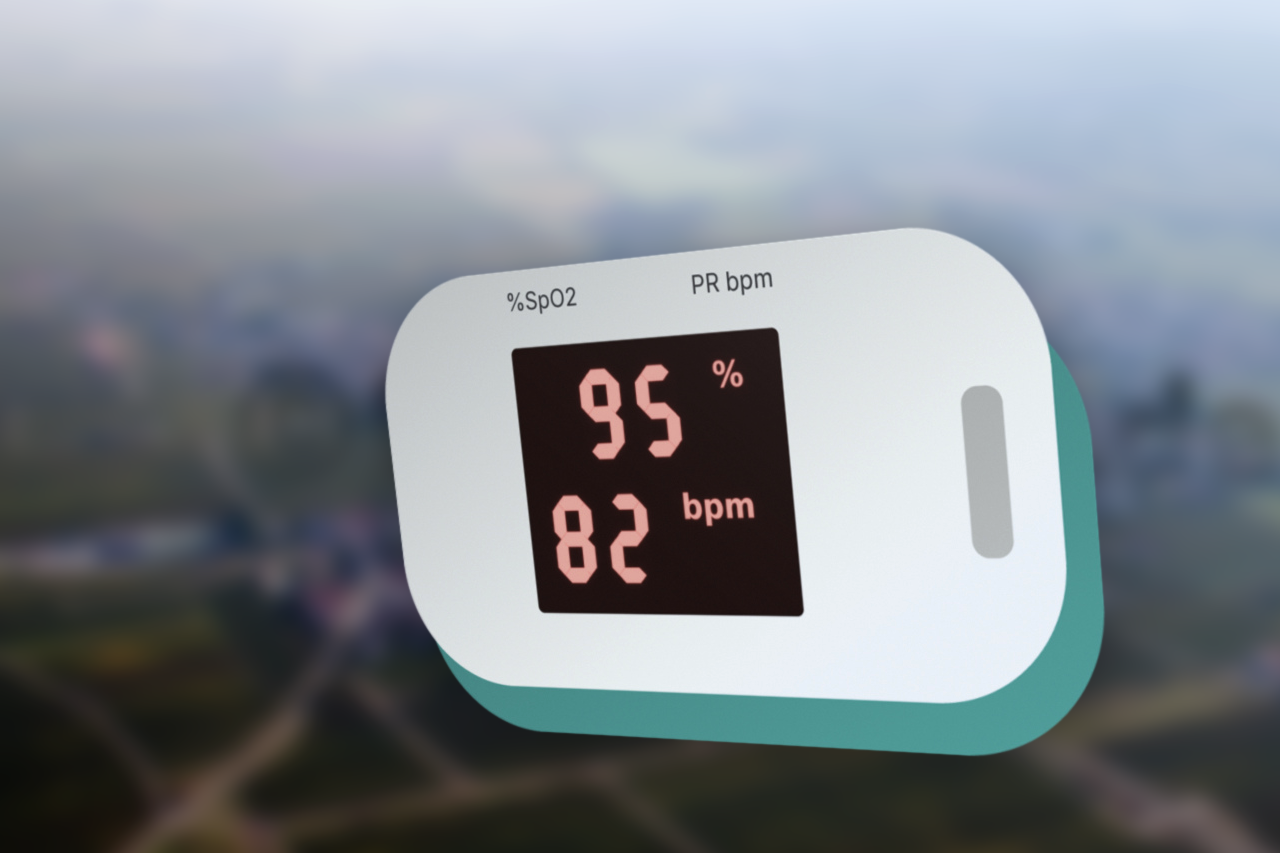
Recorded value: **82** bpm
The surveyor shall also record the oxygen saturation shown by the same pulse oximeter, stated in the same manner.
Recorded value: **95** %
